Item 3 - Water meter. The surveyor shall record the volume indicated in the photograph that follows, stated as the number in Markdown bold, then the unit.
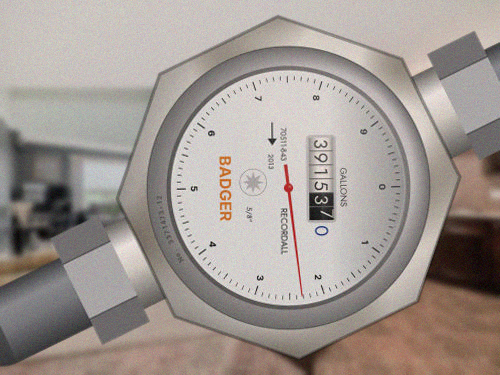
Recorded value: **3915372.3** gal
